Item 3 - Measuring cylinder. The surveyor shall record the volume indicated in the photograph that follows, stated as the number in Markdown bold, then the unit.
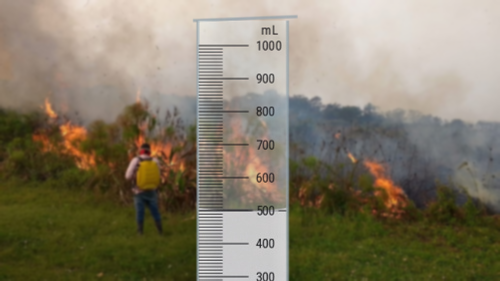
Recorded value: **500** mL
